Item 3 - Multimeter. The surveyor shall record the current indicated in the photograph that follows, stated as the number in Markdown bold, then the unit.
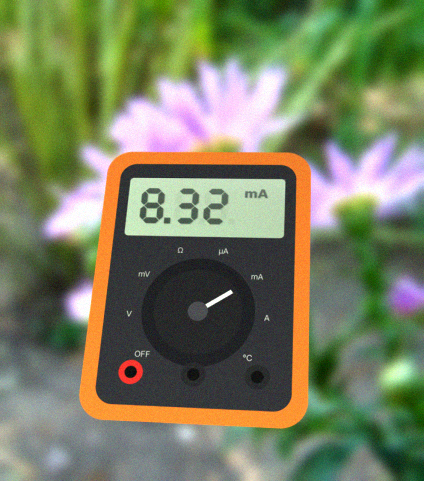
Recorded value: **8.32** mA
